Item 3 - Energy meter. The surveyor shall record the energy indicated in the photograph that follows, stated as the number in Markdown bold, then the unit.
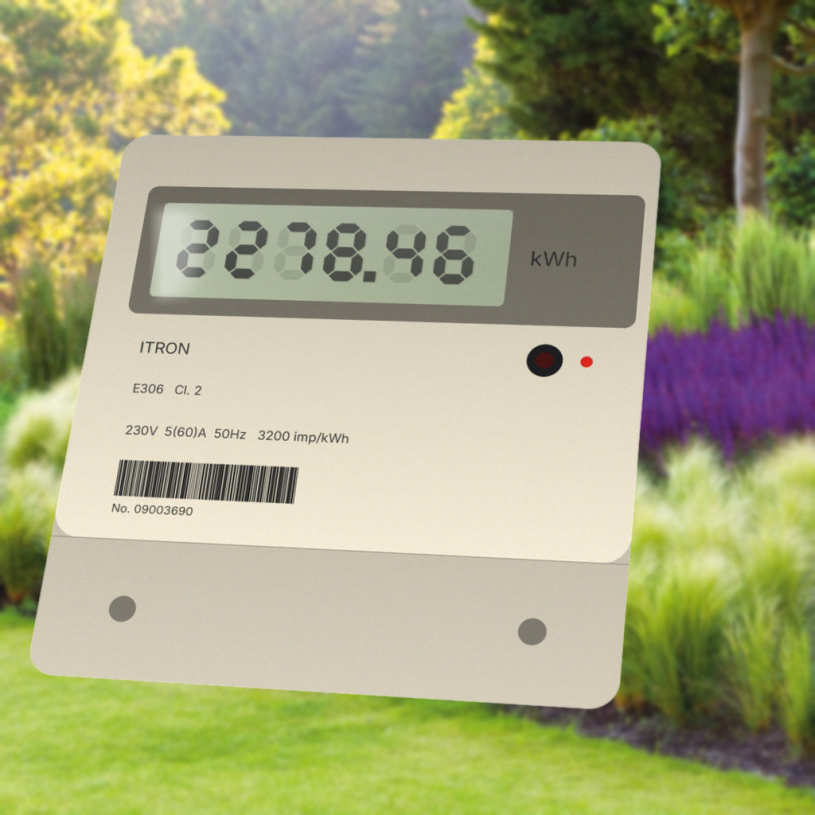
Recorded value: **2278.46** kWh
